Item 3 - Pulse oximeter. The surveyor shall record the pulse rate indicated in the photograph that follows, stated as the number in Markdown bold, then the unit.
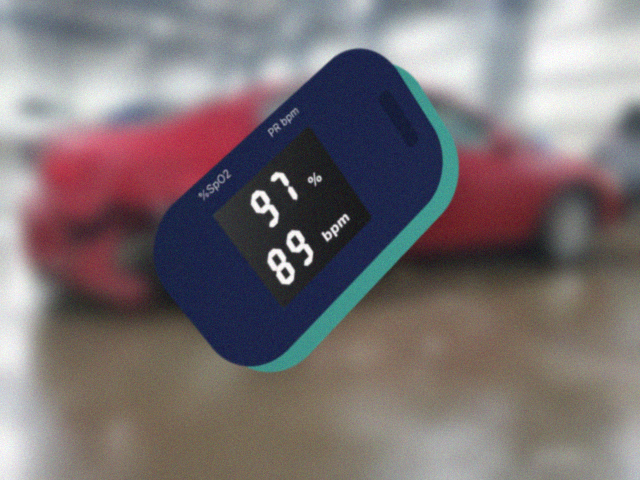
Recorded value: **89** bpm
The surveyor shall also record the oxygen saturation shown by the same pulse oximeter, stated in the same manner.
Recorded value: **97** %
